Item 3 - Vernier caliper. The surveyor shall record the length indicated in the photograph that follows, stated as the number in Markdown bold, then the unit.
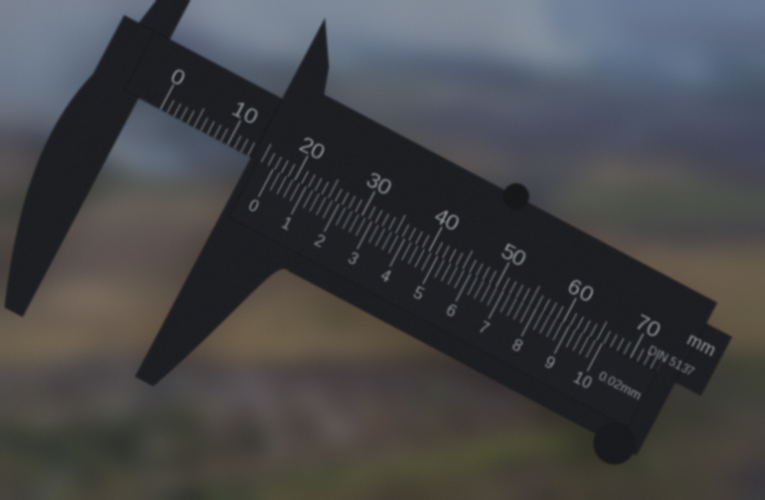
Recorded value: **16.8** mm
